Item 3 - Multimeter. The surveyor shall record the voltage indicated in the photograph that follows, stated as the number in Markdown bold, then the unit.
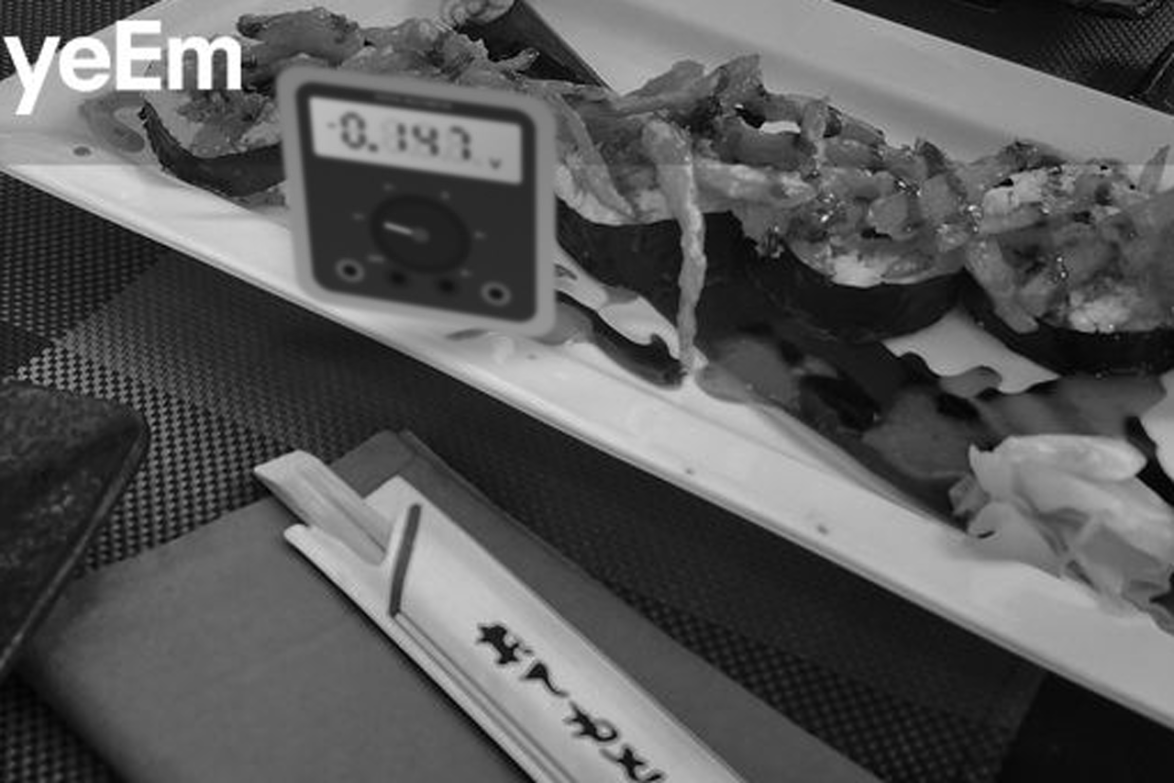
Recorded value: **-0.147** V
